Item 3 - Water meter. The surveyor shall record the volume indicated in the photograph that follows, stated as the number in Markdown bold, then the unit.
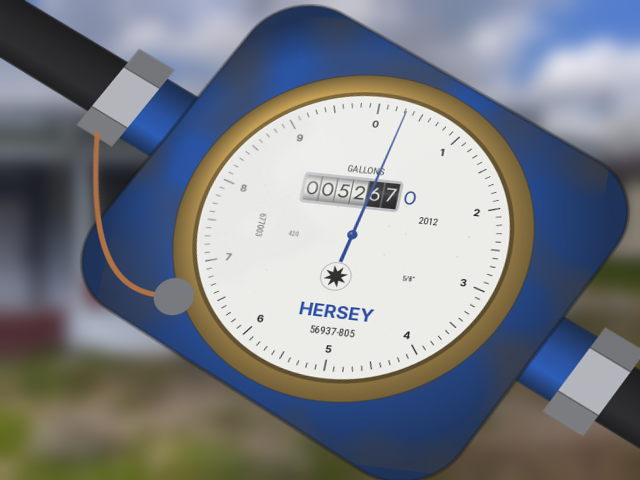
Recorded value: **52670.3** gal
